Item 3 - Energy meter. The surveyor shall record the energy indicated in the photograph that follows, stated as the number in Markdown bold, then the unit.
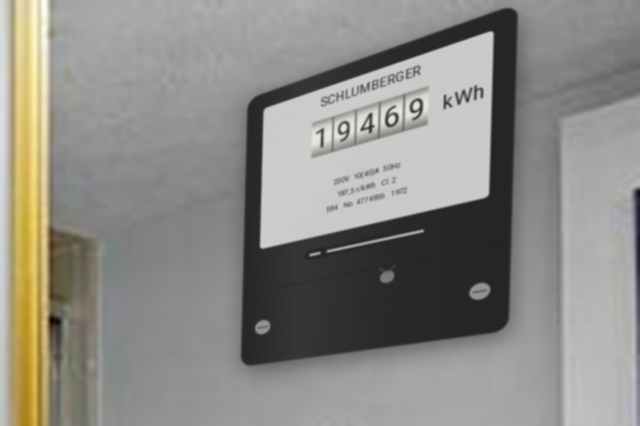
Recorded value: **19469** kWh
